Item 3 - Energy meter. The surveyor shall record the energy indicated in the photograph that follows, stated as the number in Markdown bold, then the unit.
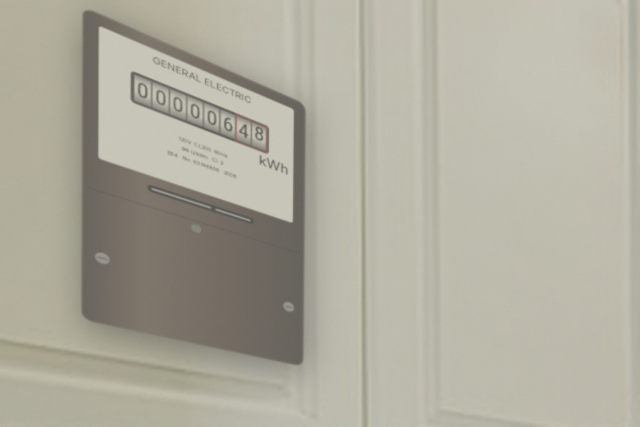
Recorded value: **6.48** kWh
